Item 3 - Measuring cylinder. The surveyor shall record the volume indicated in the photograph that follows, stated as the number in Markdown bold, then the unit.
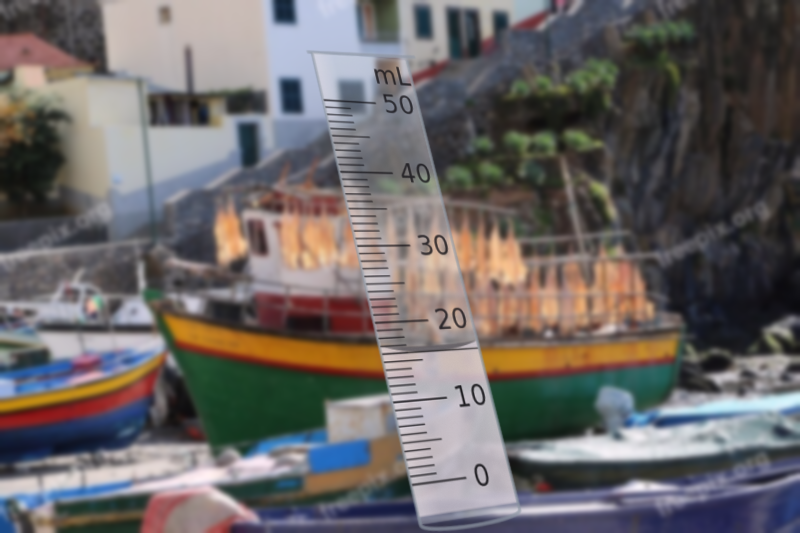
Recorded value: **16** mL
